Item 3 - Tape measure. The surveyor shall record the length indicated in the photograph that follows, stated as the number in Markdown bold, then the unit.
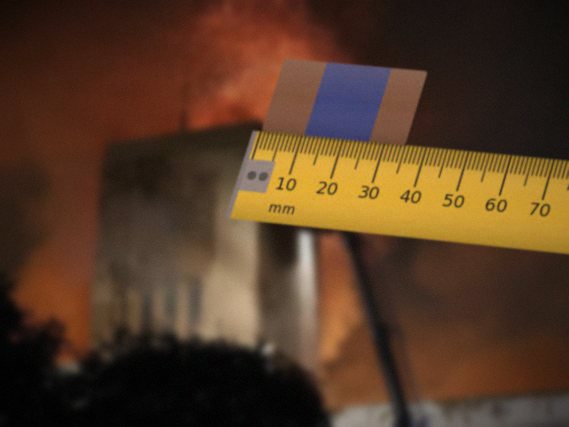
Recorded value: **35** mm
